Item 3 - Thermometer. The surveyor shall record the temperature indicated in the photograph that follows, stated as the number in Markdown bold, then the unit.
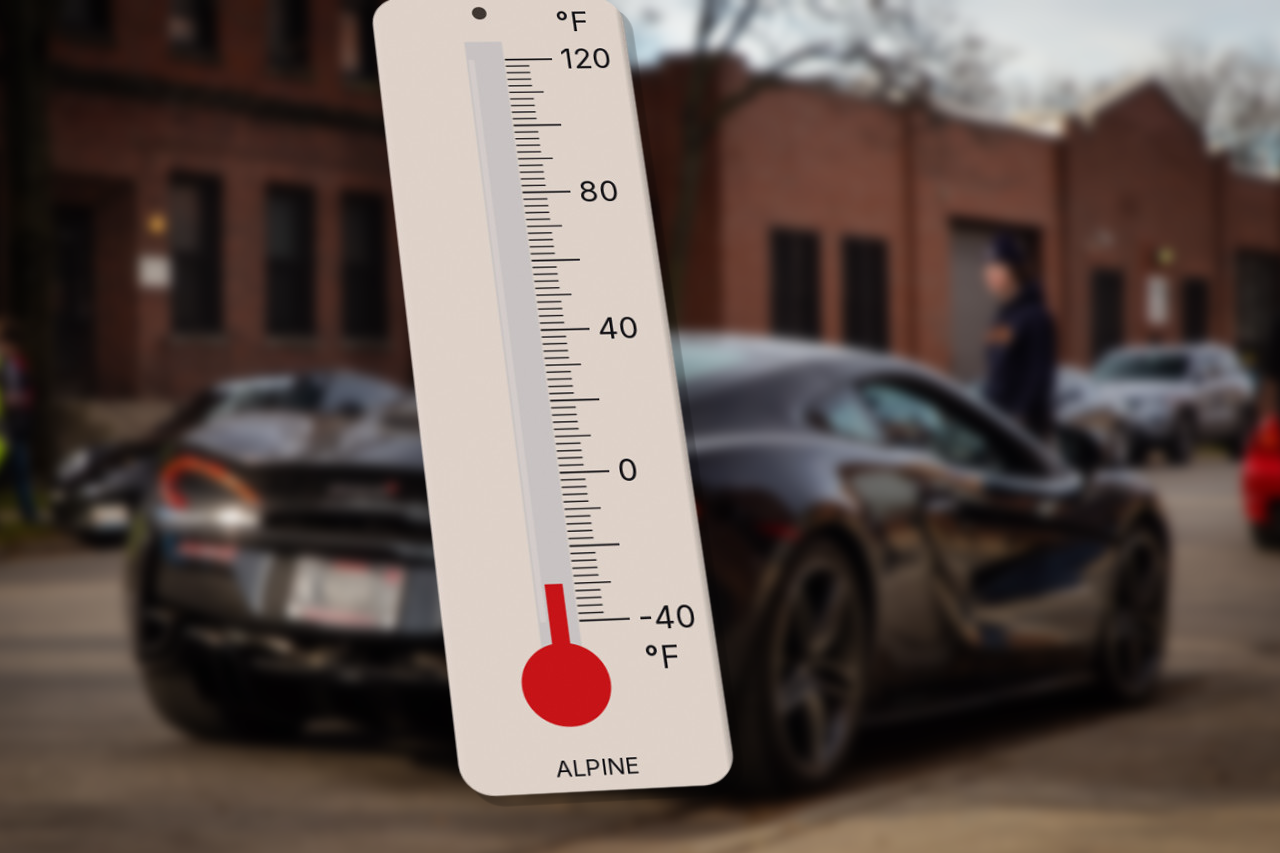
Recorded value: **-30** °F
